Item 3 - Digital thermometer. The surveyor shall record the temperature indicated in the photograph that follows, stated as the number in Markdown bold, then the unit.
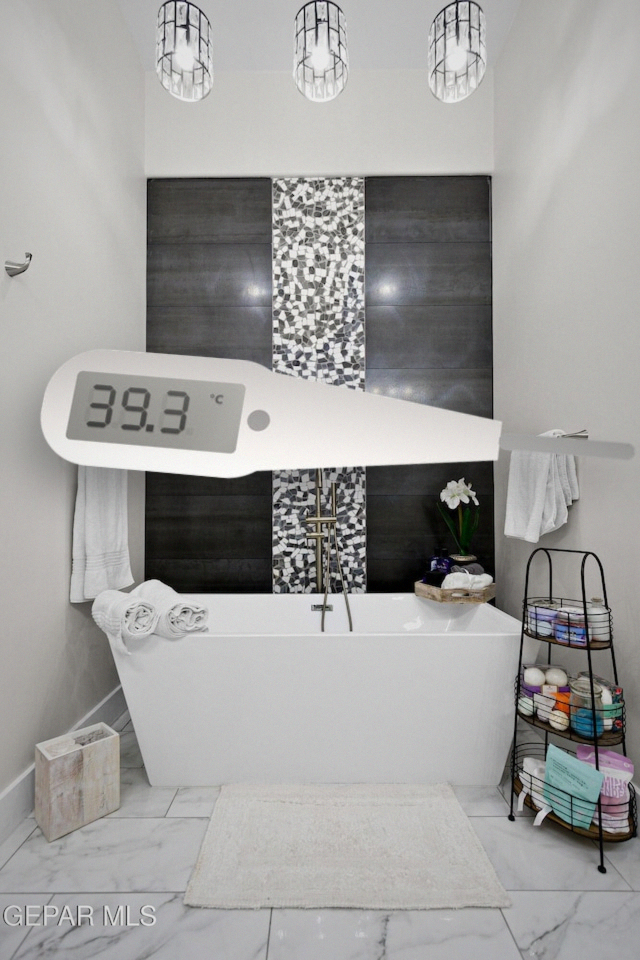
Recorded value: **39.3** °C
